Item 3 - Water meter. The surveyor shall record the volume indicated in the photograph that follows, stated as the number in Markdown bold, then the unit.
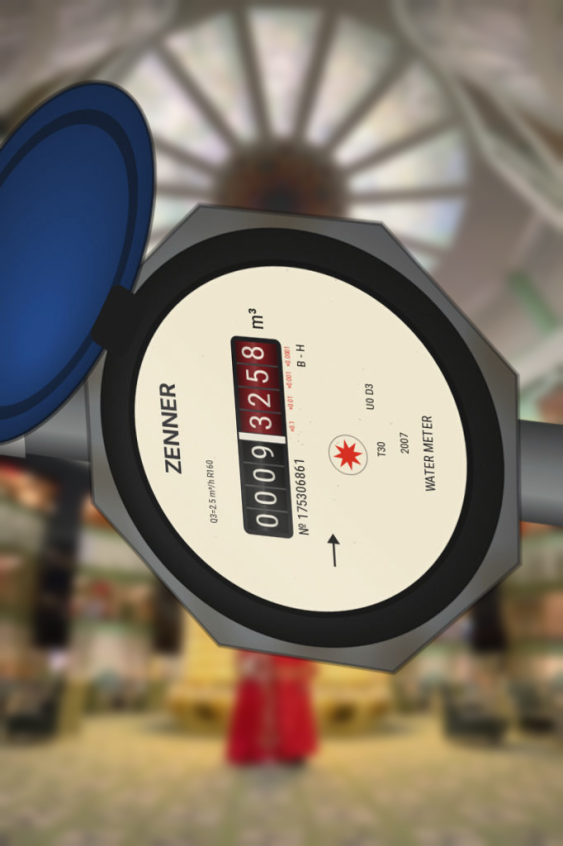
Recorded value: **9.3258** m³
